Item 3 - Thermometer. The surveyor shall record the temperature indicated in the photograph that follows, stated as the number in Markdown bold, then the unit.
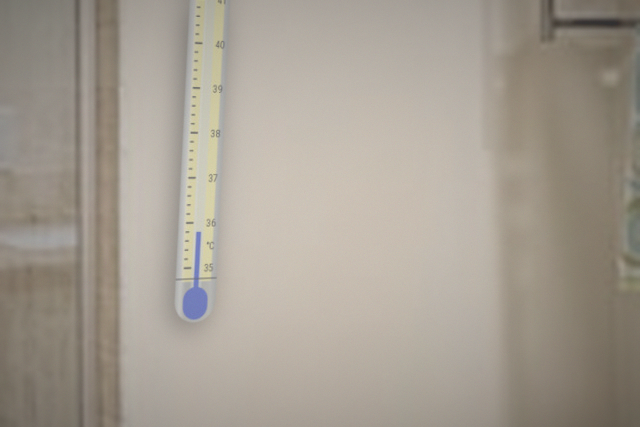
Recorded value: **35.8** °C
